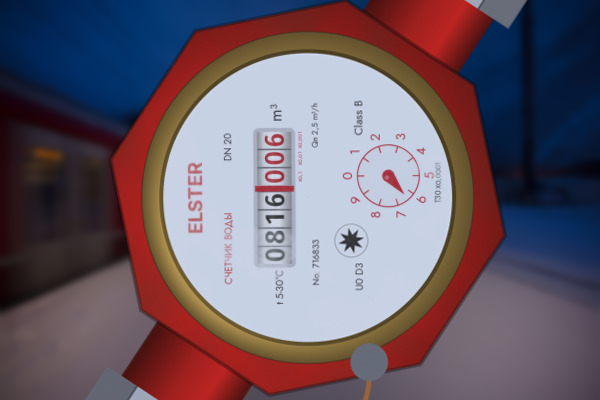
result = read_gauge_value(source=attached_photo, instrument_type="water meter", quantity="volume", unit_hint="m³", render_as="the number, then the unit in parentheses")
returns 816.0066 (m³)
